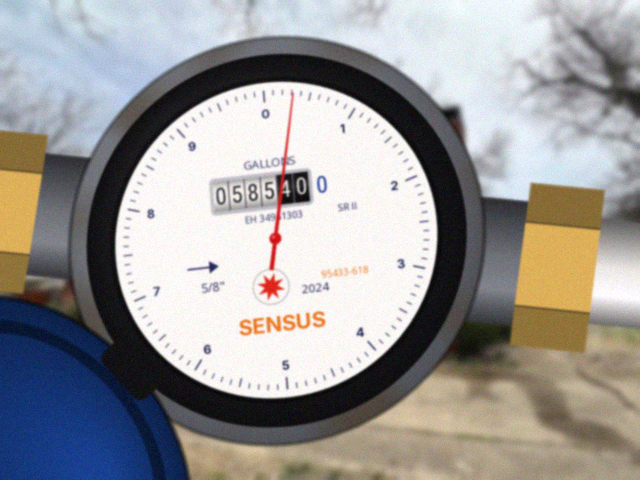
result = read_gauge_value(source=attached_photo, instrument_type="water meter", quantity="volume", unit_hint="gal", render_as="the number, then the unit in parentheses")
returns 585400.3 (gal)
